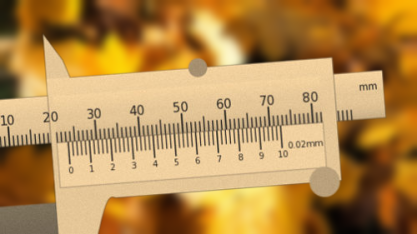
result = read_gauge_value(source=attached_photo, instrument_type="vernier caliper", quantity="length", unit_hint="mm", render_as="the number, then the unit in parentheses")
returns 23.5 (mm)
